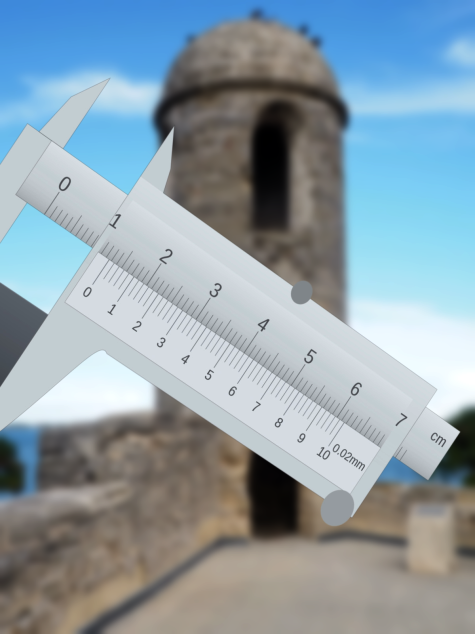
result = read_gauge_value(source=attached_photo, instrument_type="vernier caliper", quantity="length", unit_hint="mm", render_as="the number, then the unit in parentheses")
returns 12.6 (mm)
